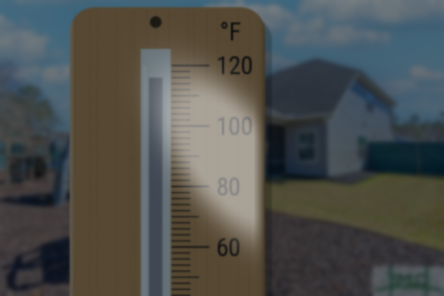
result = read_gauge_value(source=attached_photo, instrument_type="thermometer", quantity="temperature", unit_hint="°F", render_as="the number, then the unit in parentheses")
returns 116 (°F)
